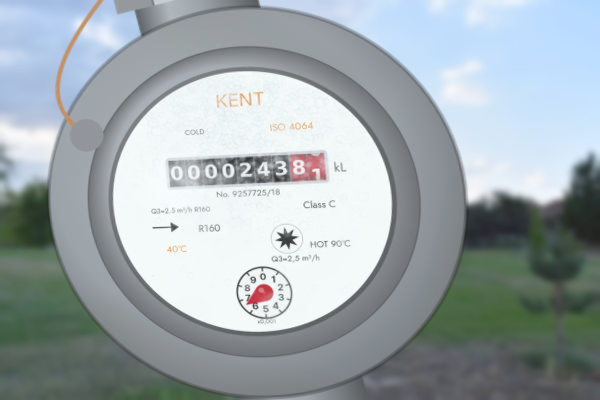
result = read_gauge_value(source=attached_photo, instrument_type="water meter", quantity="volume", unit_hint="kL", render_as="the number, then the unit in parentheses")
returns 243.806 (kL)
